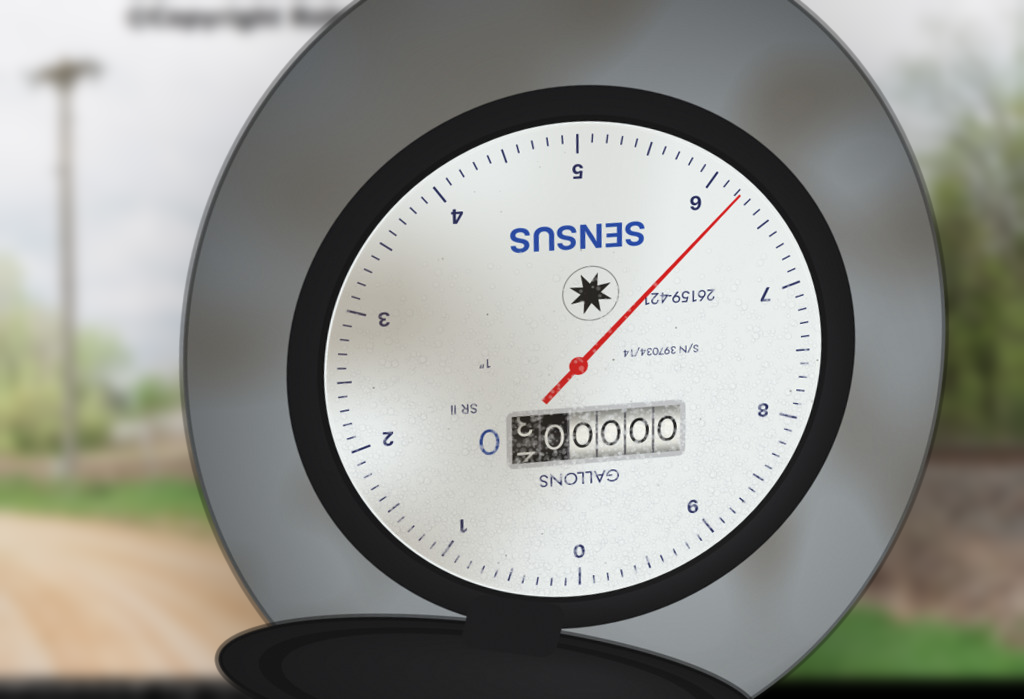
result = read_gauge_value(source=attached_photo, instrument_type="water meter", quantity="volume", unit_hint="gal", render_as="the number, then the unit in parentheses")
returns 26.2 (gal)
